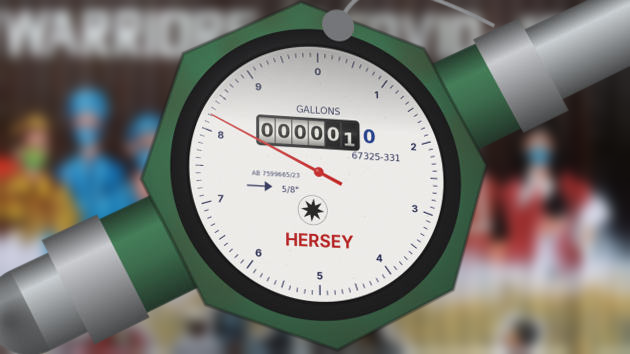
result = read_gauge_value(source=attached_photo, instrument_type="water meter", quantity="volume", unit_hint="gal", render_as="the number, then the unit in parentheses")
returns 8.2 (gal)
